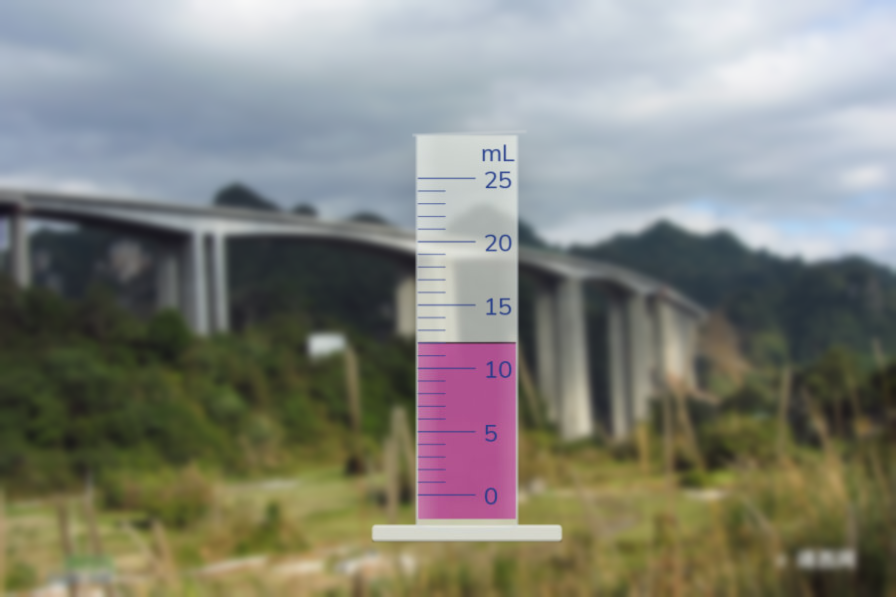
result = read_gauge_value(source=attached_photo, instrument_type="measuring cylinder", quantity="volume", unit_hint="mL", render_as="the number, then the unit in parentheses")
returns 12 (mL)
